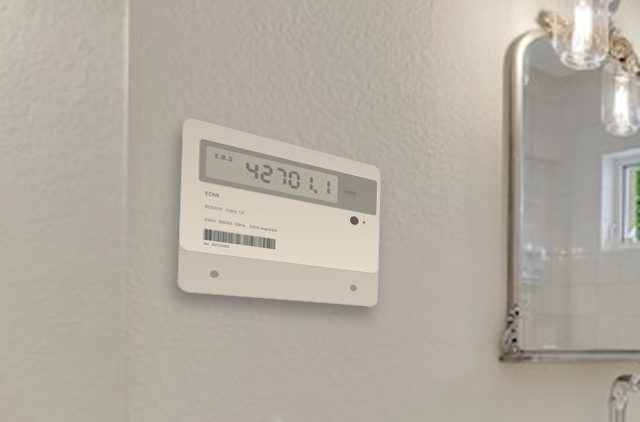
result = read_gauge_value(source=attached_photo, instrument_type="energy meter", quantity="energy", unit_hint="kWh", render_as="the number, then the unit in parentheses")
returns 42701.1 (kWh)
